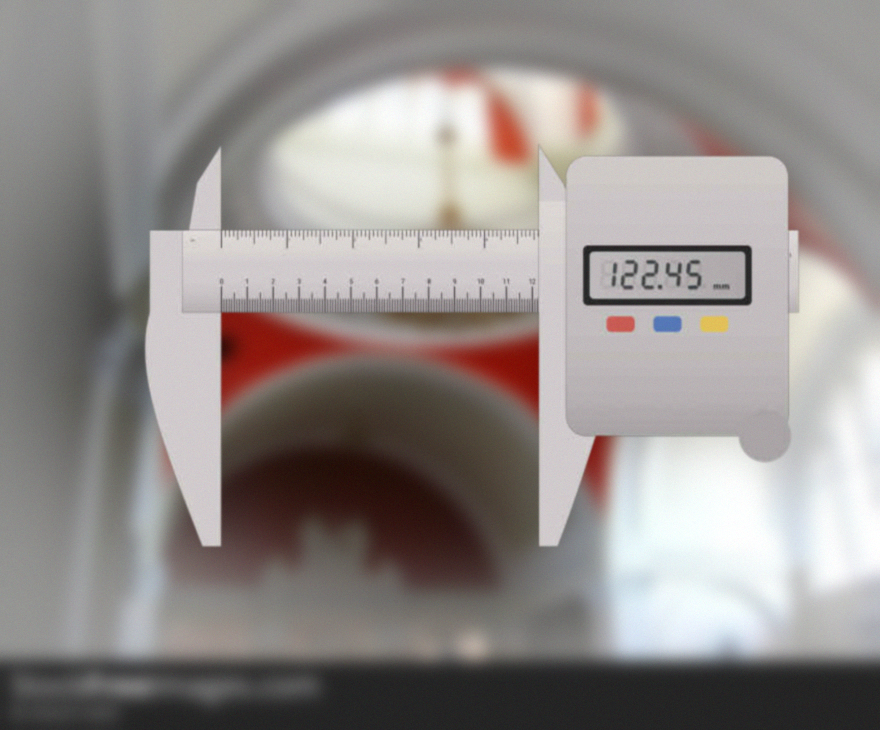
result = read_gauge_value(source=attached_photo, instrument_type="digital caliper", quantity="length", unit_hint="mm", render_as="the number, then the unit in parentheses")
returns 122.45 (mm)
